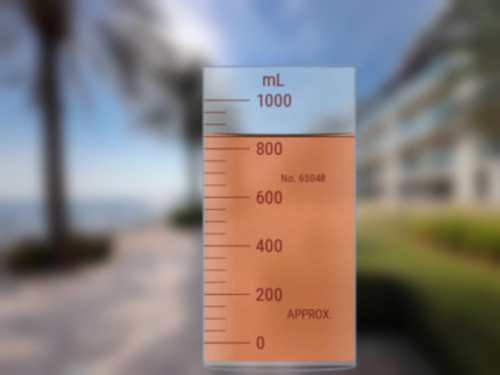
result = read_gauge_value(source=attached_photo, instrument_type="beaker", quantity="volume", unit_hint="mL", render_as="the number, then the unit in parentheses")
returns 850 (mL)
